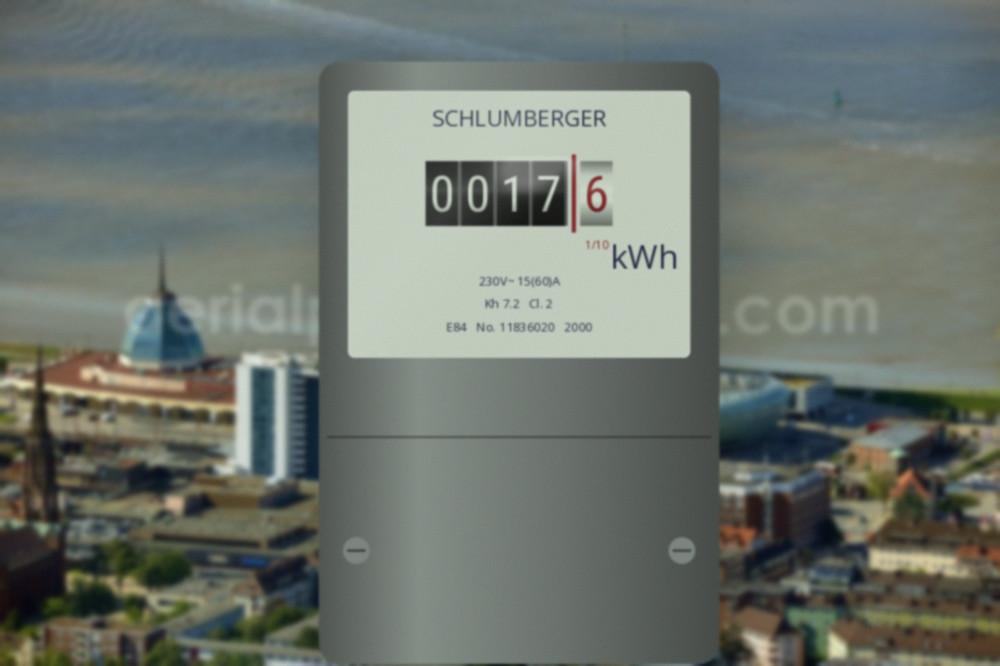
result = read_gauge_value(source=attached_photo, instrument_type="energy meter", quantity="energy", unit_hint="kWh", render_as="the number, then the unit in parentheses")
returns 17.6 (kWh)
